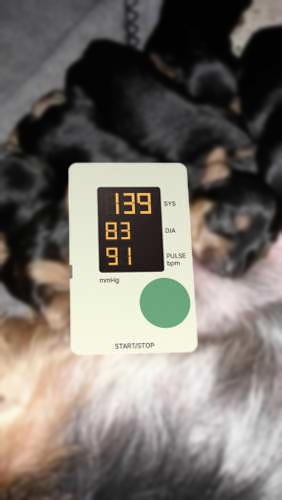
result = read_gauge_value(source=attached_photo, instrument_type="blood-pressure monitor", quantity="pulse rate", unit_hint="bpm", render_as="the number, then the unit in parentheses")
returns 91 (bpm)
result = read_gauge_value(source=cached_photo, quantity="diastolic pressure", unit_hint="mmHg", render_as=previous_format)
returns 83 (mmHg)
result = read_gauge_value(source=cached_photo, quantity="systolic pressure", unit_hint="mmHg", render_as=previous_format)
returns 139 (mmHg)
